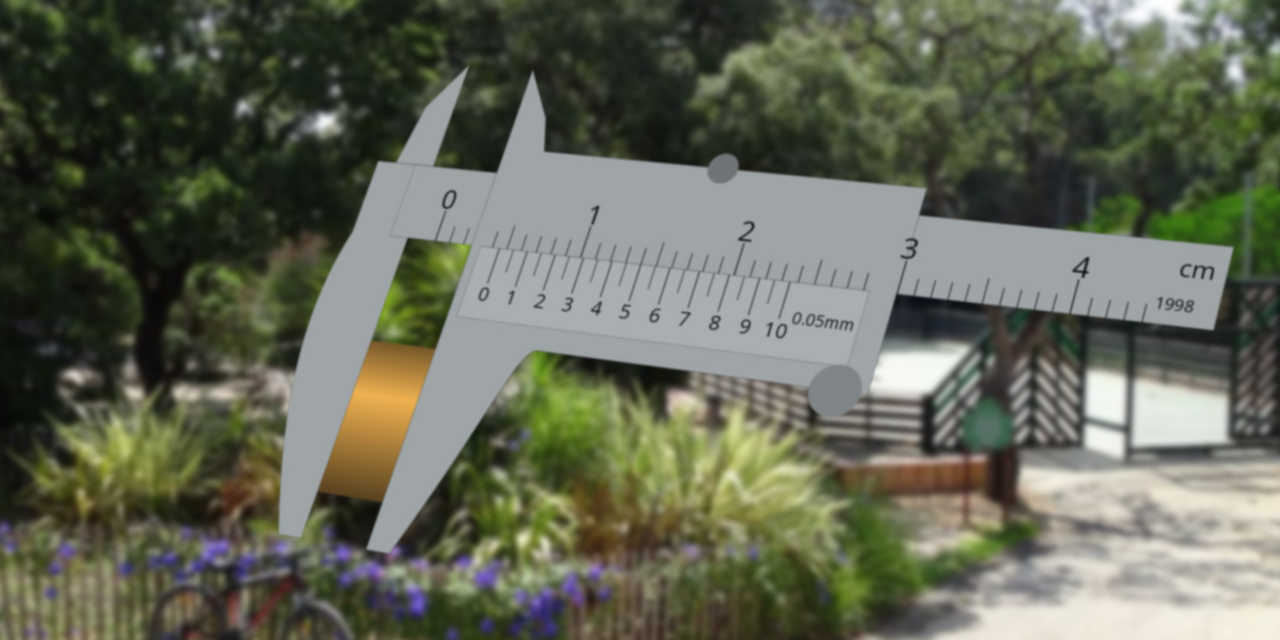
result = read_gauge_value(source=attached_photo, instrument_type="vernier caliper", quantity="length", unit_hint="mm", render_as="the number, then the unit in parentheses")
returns 4.5 (mm)
